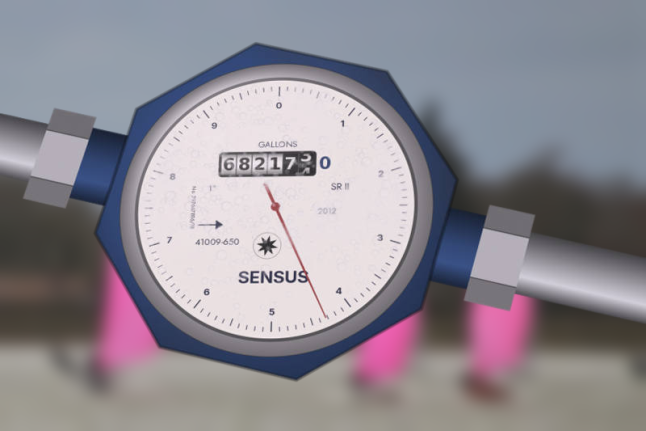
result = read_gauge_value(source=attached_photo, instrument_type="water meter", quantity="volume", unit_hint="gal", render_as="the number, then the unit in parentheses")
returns 6821734.3 (gal)
